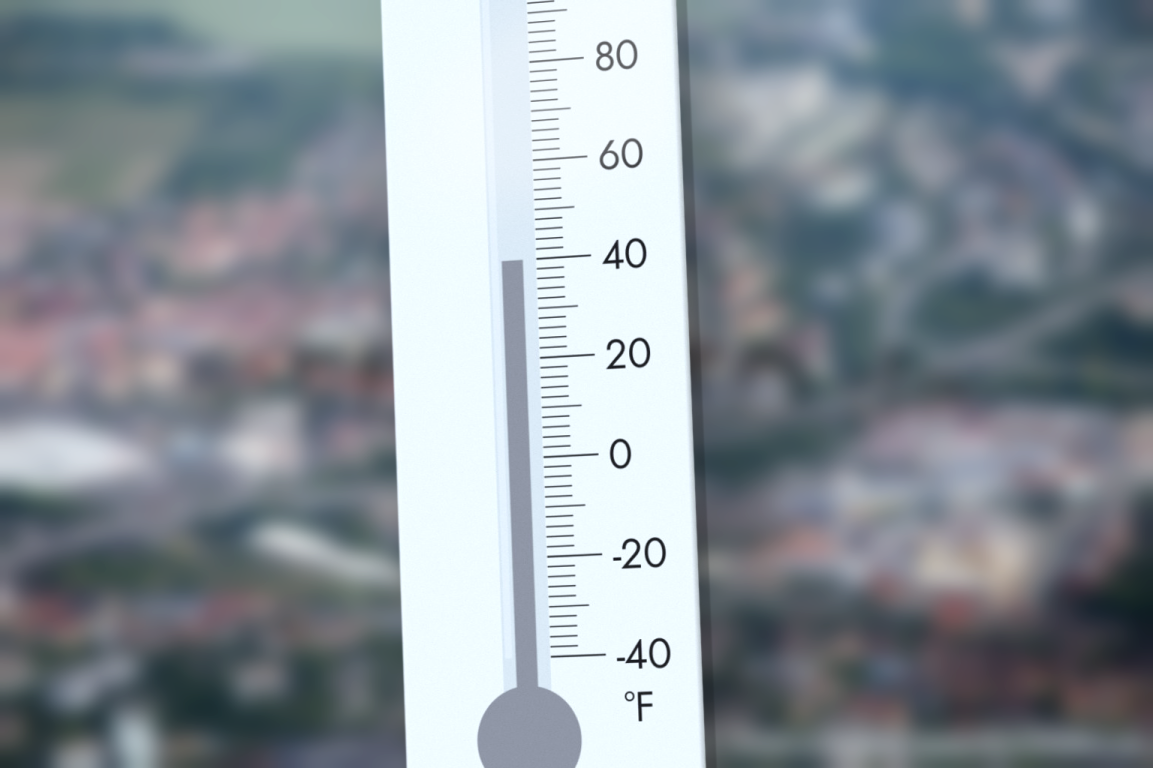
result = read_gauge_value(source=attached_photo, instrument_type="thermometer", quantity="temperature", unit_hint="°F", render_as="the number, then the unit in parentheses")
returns 40 (°F)
